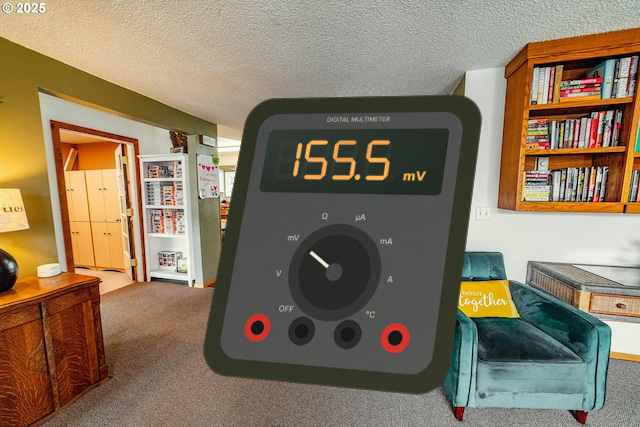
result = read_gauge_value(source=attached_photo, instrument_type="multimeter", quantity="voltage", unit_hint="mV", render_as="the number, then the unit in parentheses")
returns 155.5 (mV)
